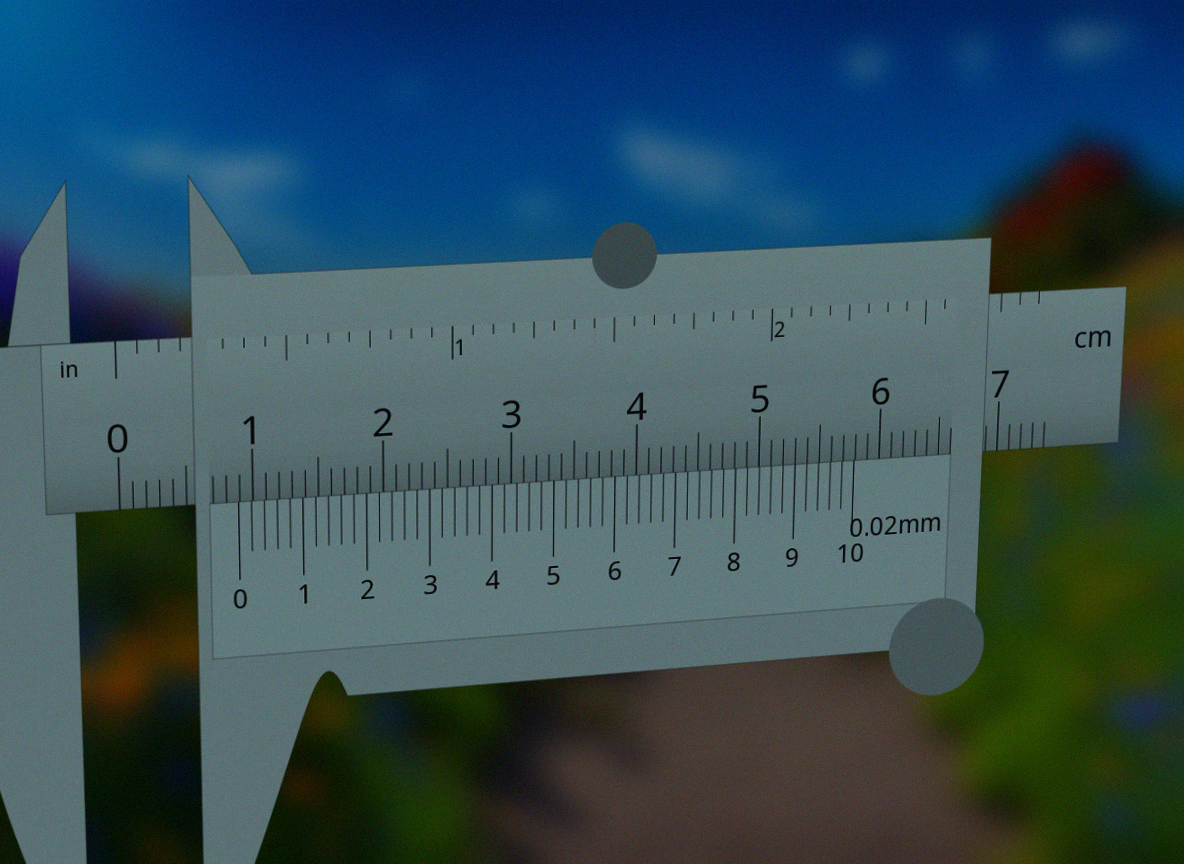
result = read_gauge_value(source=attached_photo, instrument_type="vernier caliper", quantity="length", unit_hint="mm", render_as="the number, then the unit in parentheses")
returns 8.9 (mm)
